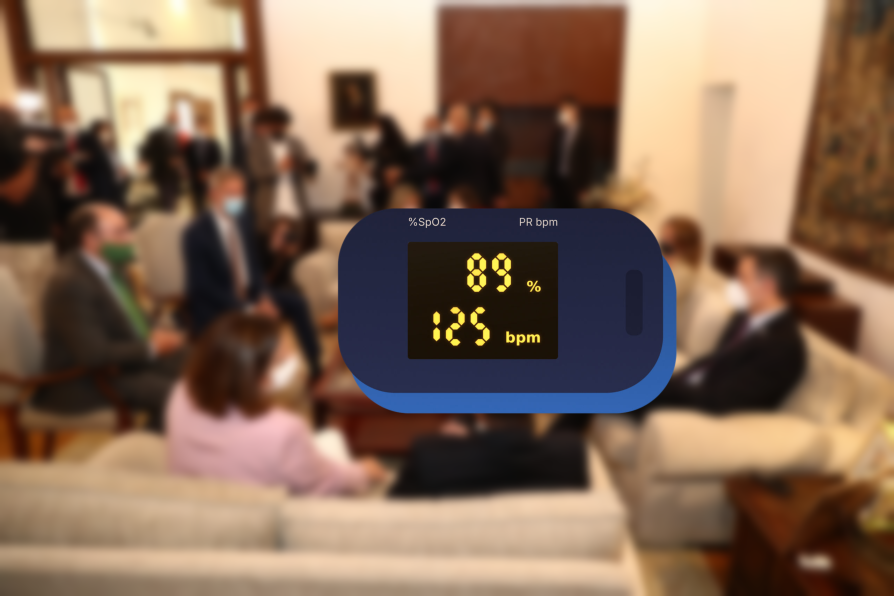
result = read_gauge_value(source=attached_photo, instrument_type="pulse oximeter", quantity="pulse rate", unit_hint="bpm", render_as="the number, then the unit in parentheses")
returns 125 (bpm)
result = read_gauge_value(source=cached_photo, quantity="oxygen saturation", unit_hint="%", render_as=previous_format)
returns 89 (%)
